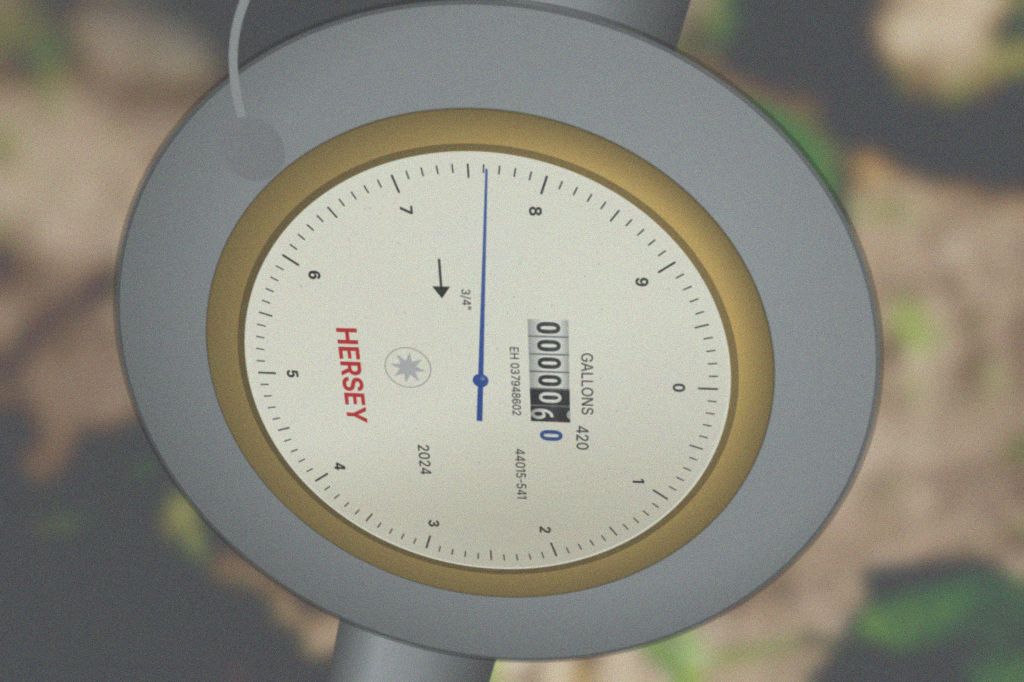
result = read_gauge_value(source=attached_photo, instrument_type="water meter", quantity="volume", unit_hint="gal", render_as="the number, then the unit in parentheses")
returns 57.6 (gal)
